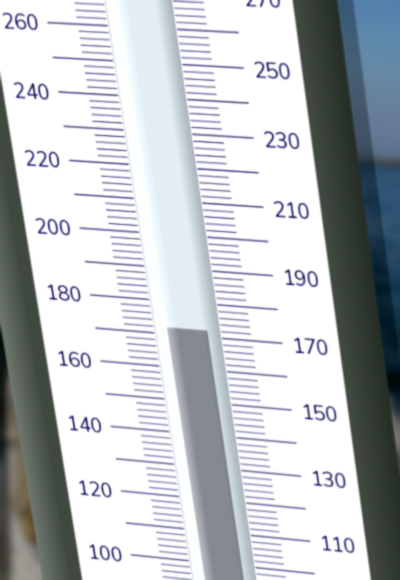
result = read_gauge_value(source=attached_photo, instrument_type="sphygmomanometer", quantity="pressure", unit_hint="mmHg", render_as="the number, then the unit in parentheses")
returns 172 (mmHg)
